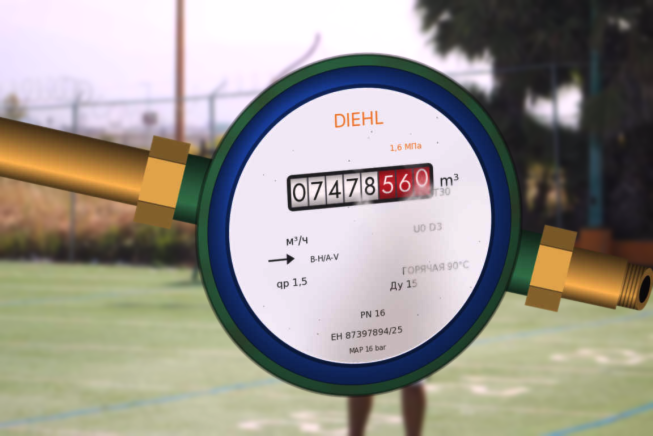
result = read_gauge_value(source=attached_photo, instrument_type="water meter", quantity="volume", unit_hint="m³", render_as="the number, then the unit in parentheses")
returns 7478.560 (m³)
